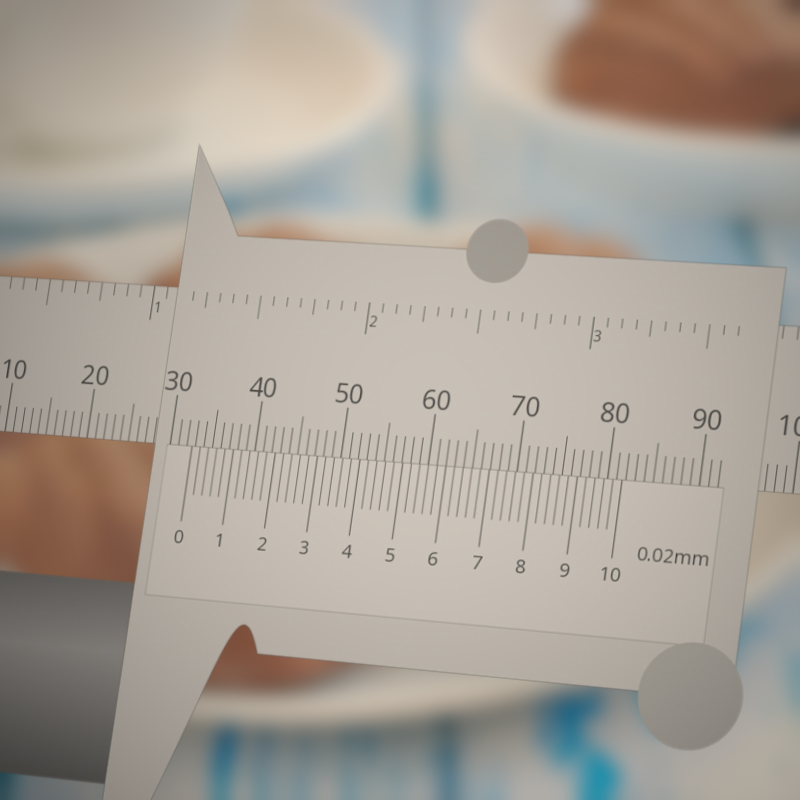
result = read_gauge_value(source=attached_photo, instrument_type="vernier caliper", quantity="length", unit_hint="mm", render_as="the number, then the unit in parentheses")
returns 32.6 (mm)
